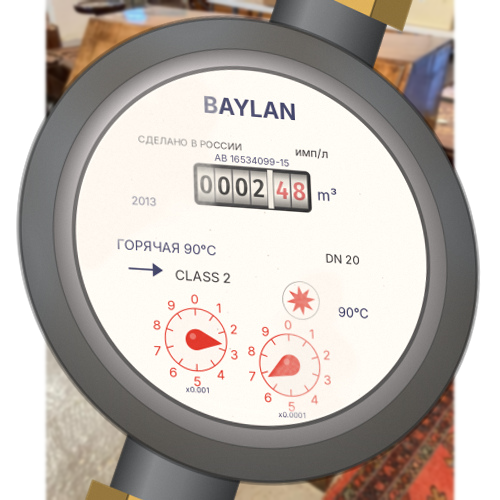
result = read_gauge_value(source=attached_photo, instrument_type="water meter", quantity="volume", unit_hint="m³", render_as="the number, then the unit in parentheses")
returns 2.4826 (m³)
